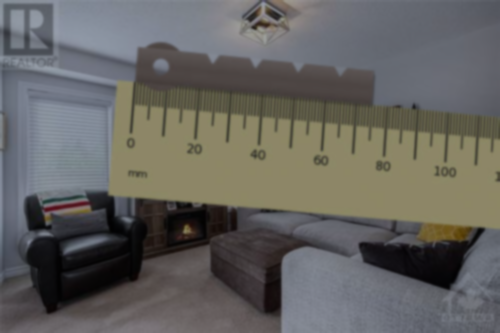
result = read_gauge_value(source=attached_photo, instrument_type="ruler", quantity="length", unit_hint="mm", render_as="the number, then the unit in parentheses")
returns 75 (mm)
